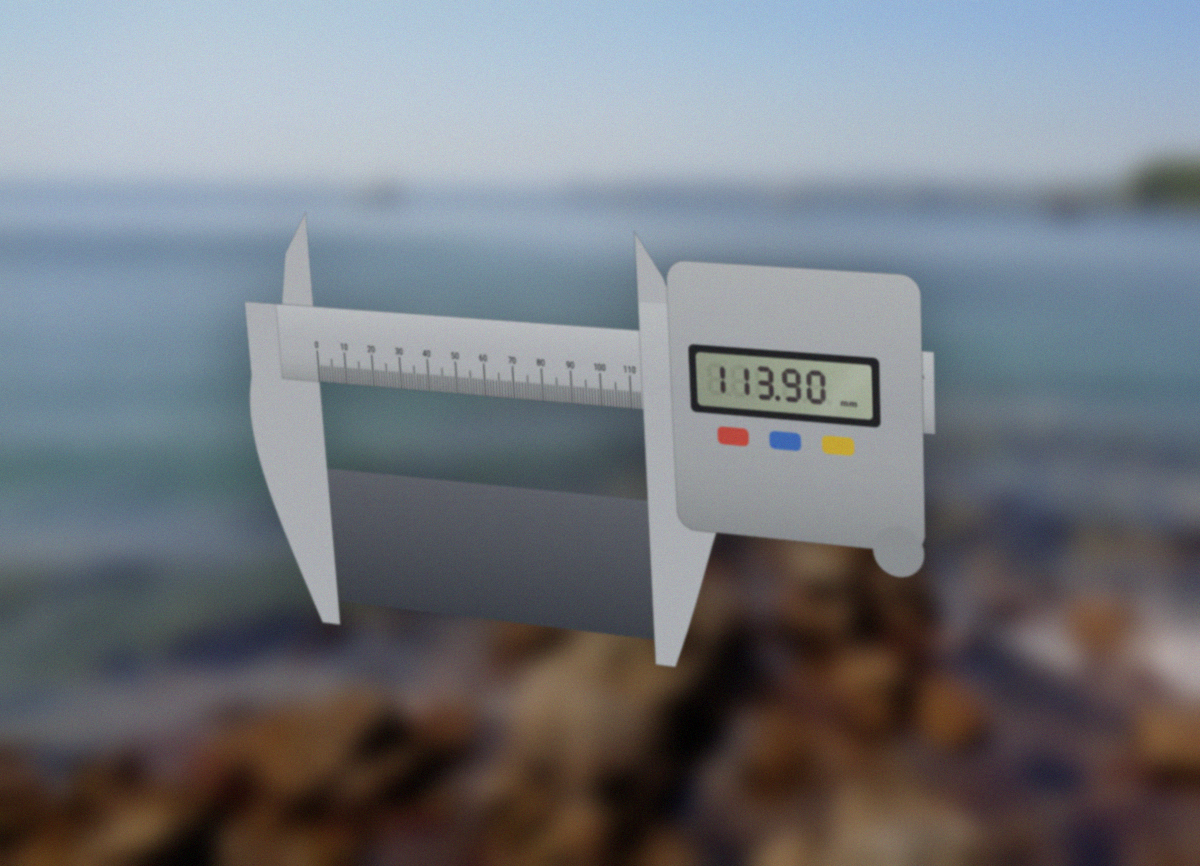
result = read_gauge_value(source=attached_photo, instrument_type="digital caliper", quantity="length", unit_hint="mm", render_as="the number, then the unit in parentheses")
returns 113.90 (mm)
